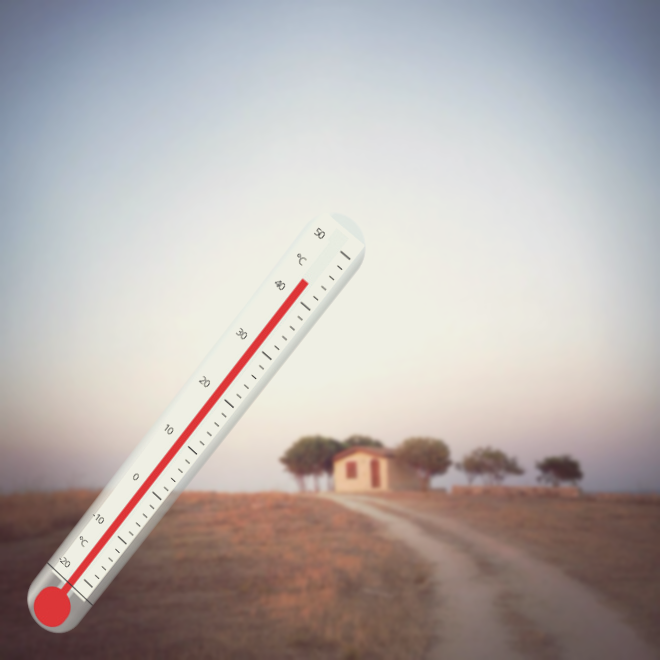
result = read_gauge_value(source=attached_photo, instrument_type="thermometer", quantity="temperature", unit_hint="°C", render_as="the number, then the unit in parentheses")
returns 43 (°C)
